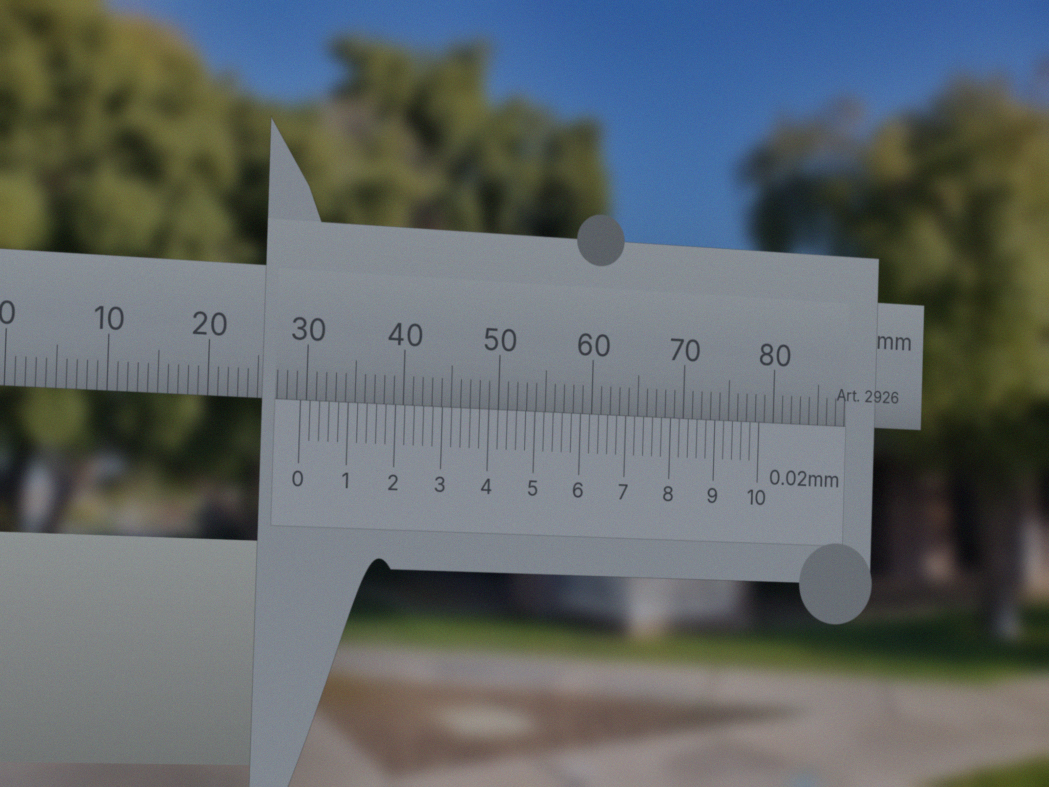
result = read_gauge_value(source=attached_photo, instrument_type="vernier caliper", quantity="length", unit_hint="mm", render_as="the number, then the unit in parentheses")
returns 29.4 (mm)
